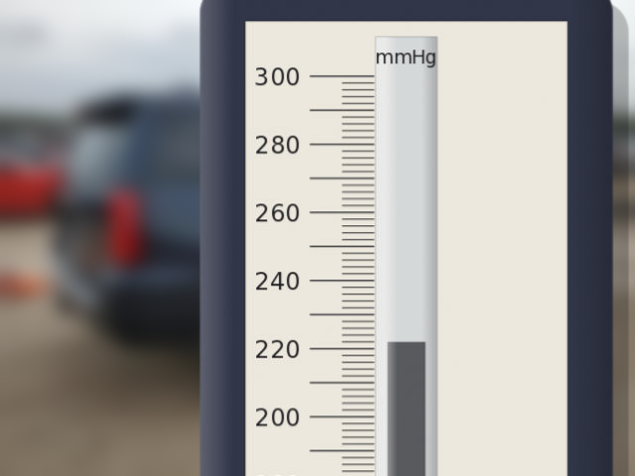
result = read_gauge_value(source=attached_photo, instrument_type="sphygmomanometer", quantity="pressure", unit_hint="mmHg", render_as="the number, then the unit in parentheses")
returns 222 (mmHg)
